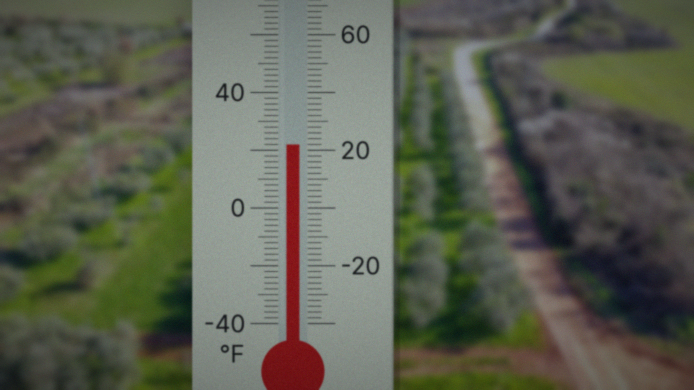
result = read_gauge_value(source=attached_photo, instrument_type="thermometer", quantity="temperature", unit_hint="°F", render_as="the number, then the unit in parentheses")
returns 22 (°F)
